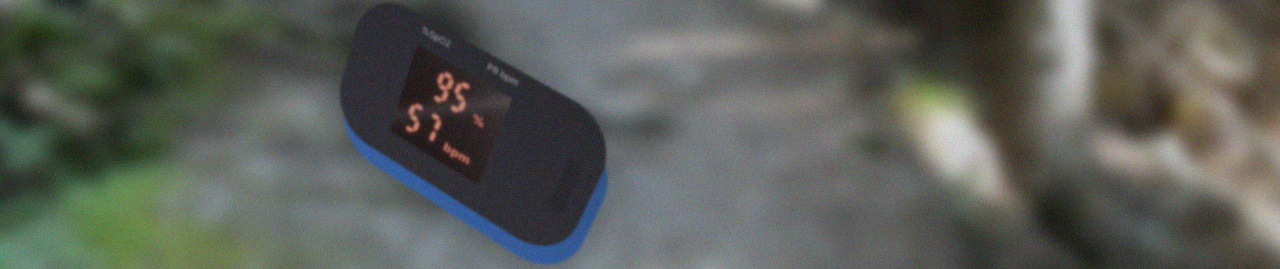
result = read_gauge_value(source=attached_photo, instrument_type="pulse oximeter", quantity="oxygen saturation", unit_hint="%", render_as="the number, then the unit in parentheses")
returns 95 (%)
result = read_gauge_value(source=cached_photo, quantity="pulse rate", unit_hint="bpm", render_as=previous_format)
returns 57 (bpm)
